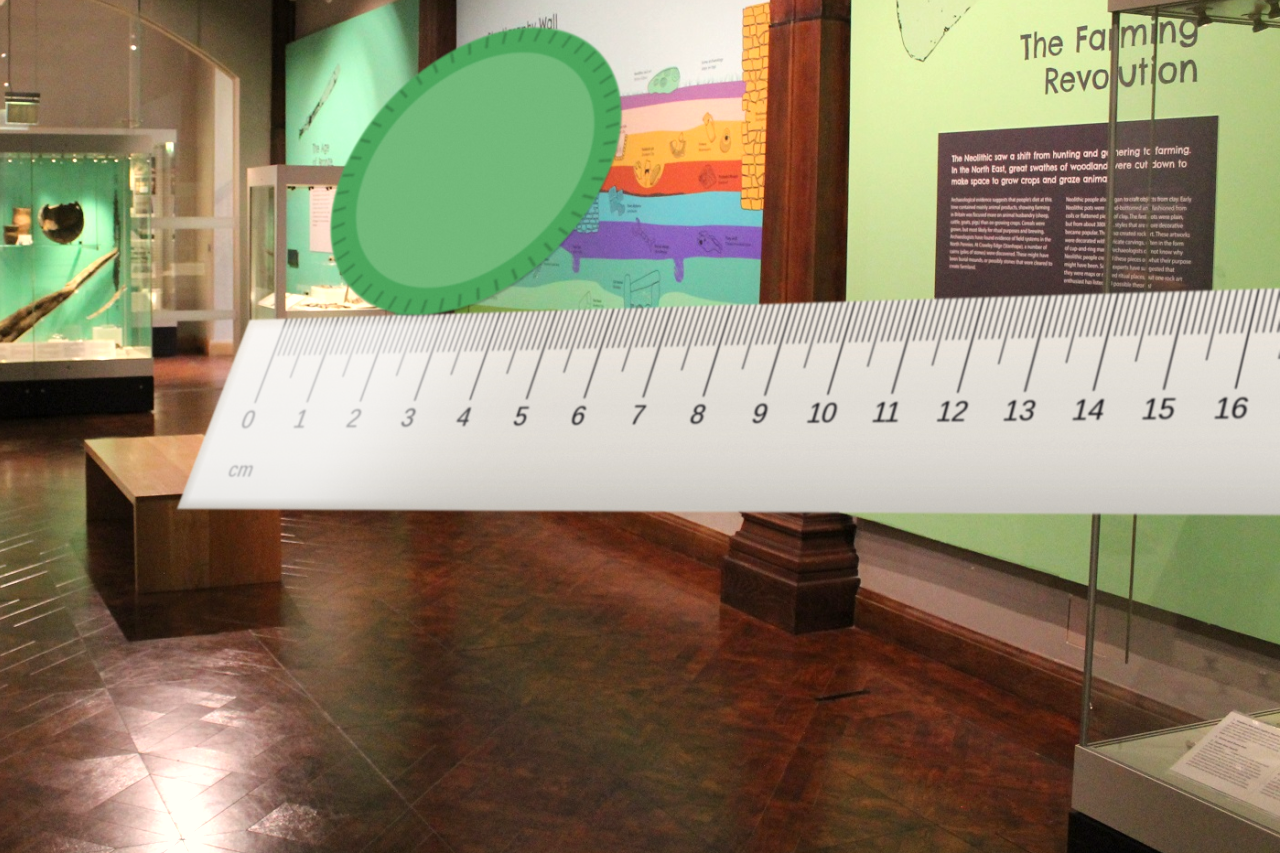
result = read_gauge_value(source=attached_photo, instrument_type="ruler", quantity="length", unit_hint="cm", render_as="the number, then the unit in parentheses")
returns 5.1 (cm)
